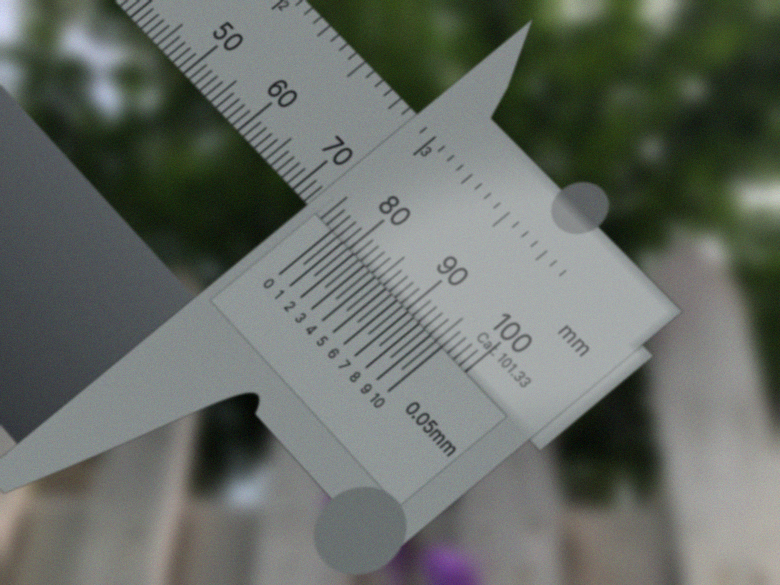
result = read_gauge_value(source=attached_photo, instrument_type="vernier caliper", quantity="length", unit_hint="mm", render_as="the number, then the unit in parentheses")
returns 77.0 (mm)
